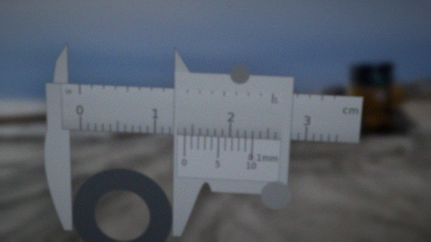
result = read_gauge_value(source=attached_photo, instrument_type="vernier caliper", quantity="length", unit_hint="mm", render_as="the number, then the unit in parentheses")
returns 14.0 (mm)
